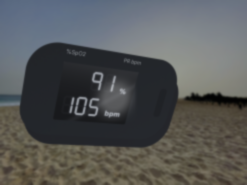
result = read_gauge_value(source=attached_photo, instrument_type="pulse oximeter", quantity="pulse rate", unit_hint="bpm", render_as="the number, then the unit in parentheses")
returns 105 (bpm)
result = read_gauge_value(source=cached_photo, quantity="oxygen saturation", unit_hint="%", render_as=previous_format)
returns 91 (%)
